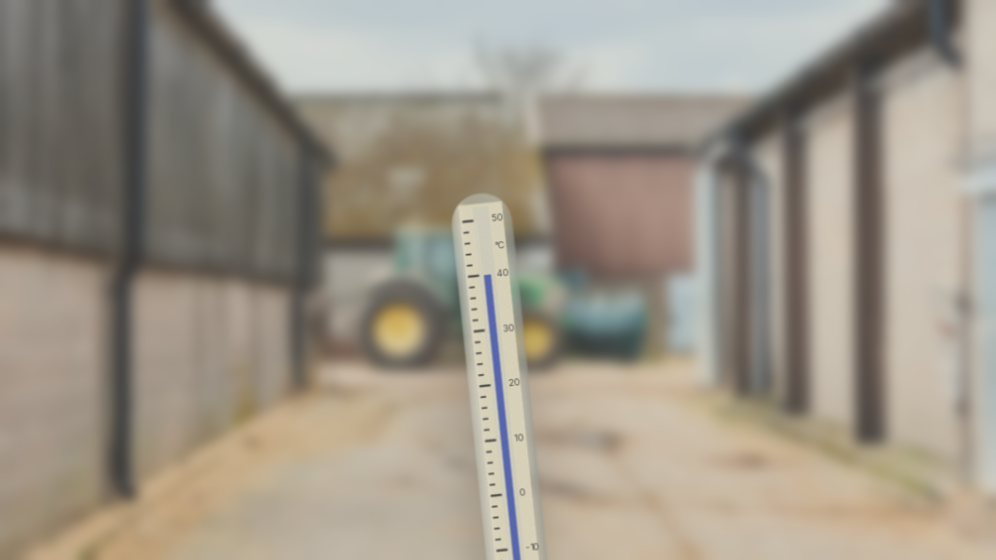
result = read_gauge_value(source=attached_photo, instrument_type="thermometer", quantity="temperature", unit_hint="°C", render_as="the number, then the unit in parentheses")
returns 40 (°C)
